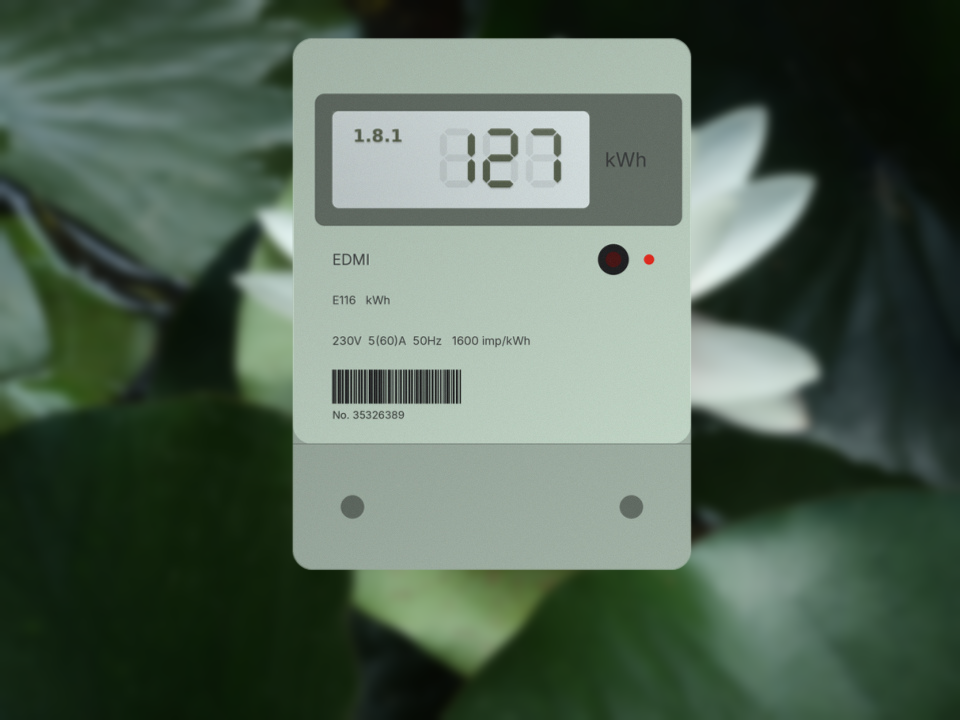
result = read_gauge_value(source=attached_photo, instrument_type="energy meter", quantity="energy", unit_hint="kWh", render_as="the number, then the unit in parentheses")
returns 127 (kWh)
